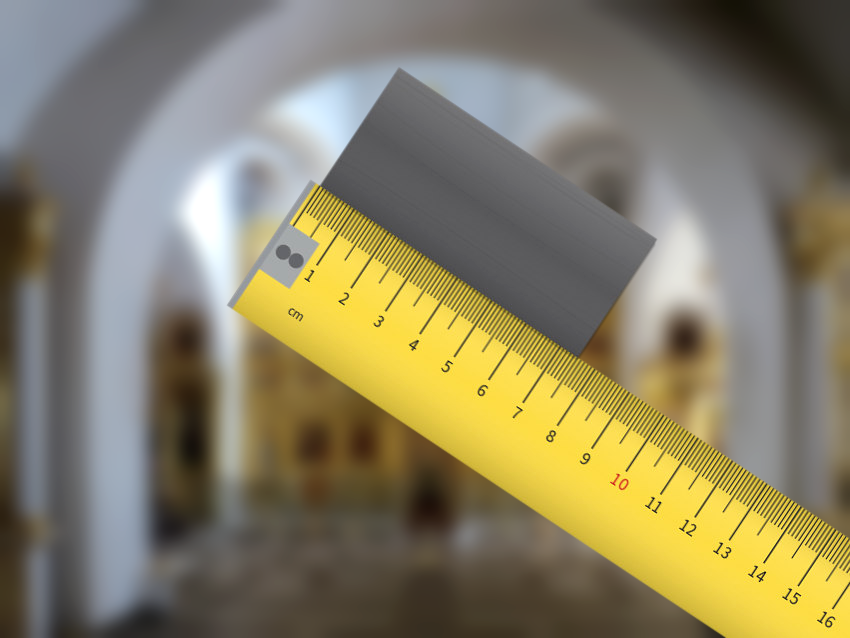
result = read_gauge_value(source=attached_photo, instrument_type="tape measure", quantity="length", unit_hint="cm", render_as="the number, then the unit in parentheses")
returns 7.5 (cm)
